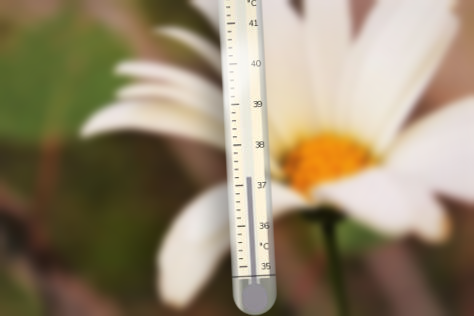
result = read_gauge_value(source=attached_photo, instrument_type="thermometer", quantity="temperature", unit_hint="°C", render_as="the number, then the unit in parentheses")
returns 37.2 (°C)
